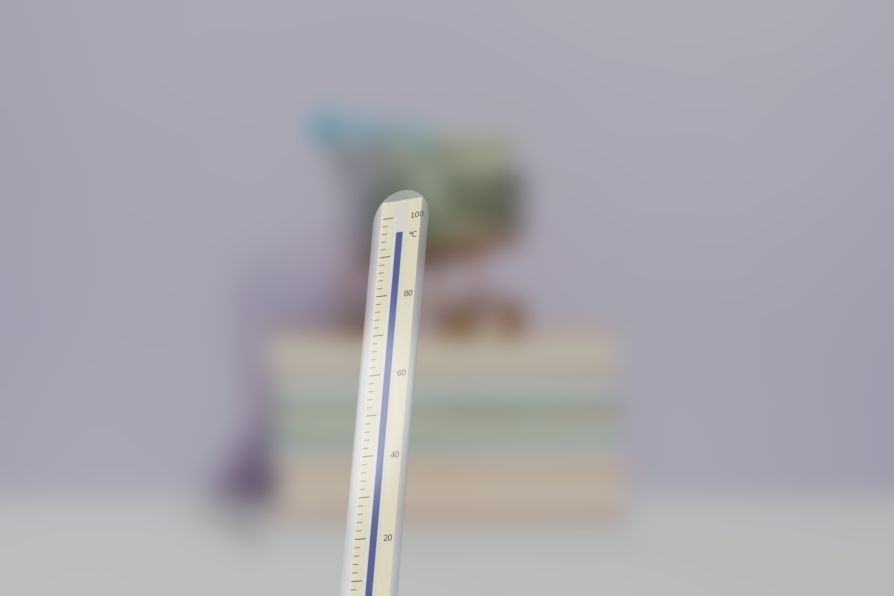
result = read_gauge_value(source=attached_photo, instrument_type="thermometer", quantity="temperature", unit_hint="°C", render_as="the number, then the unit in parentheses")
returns 96 (°C)
